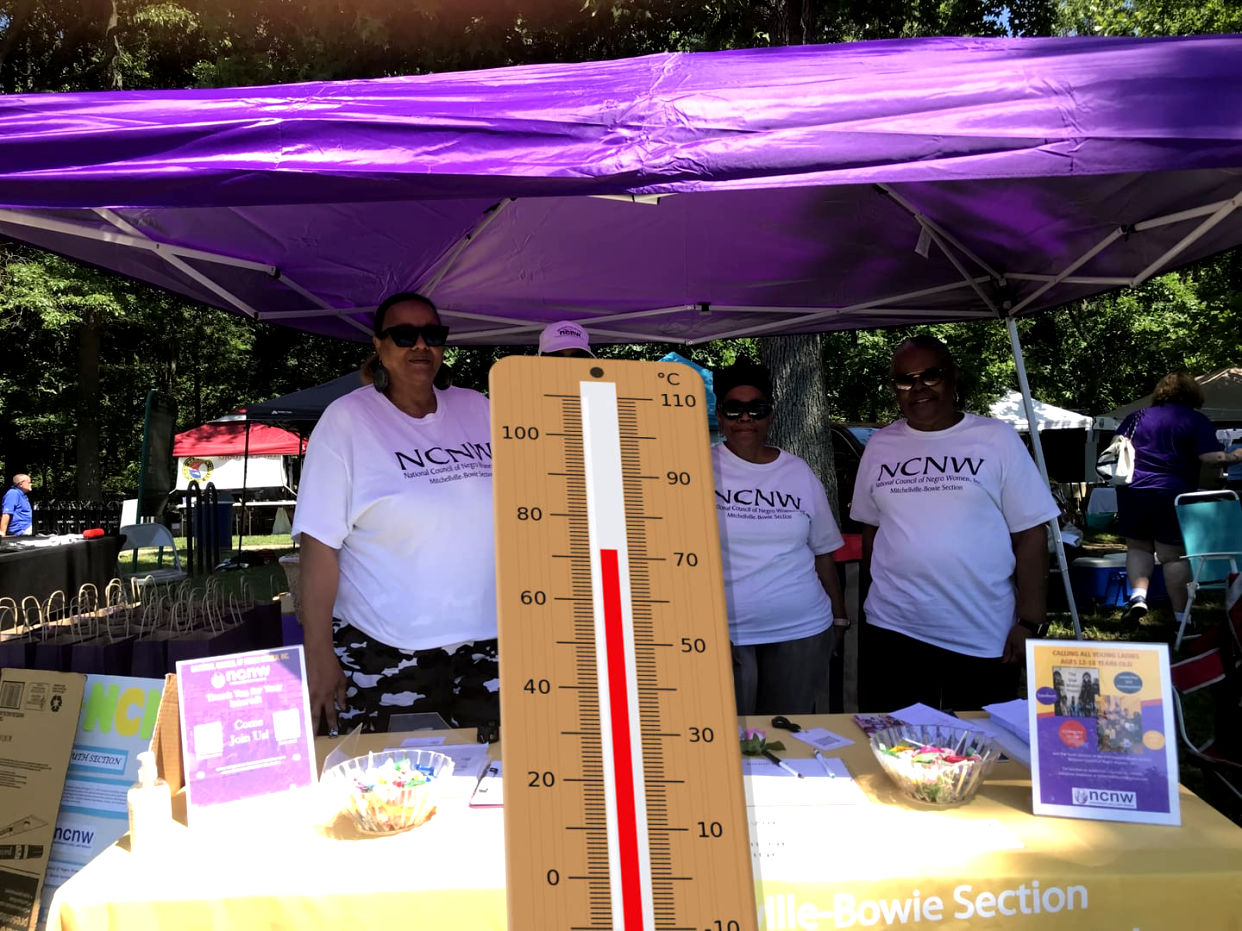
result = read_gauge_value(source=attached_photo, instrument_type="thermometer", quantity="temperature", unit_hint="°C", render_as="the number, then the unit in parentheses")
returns 72 (°C)
